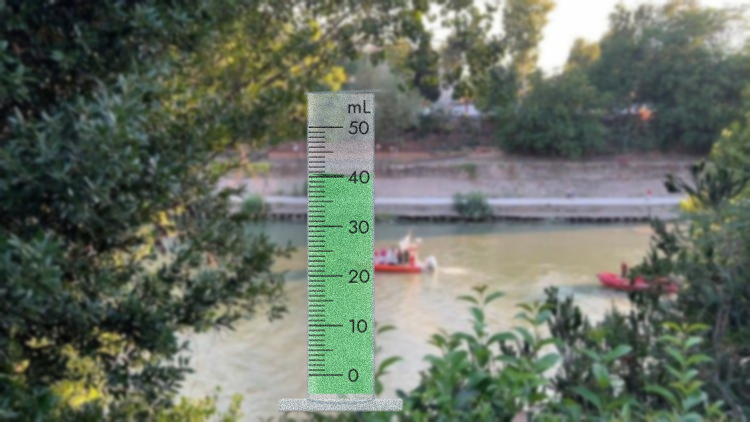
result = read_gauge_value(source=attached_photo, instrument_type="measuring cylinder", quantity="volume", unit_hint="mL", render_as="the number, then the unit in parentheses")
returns 40 (mL)
